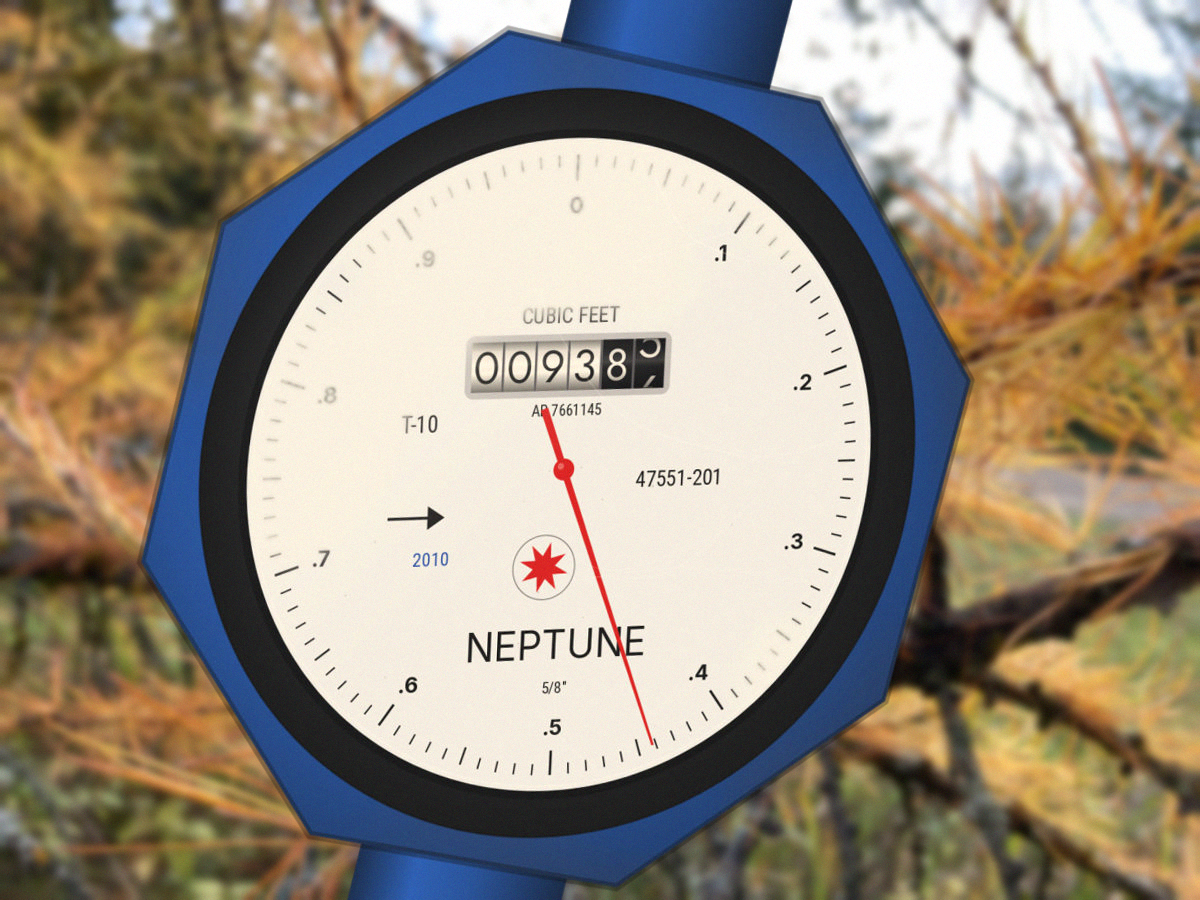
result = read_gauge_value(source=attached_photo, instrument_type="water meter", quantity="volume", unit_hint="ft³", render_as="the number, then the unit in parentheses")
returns 9385.44 (ft³)
